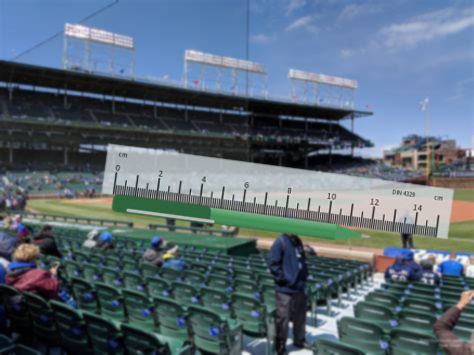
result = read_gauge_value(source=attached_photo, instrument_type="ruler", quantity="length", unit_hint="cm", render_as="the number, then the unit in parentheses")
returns 12 (cm)
